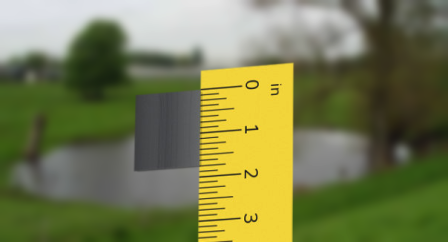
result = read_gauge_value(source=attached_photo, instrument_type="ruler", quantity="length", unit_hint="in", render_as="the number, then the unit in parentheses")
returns 1.75 (in)
